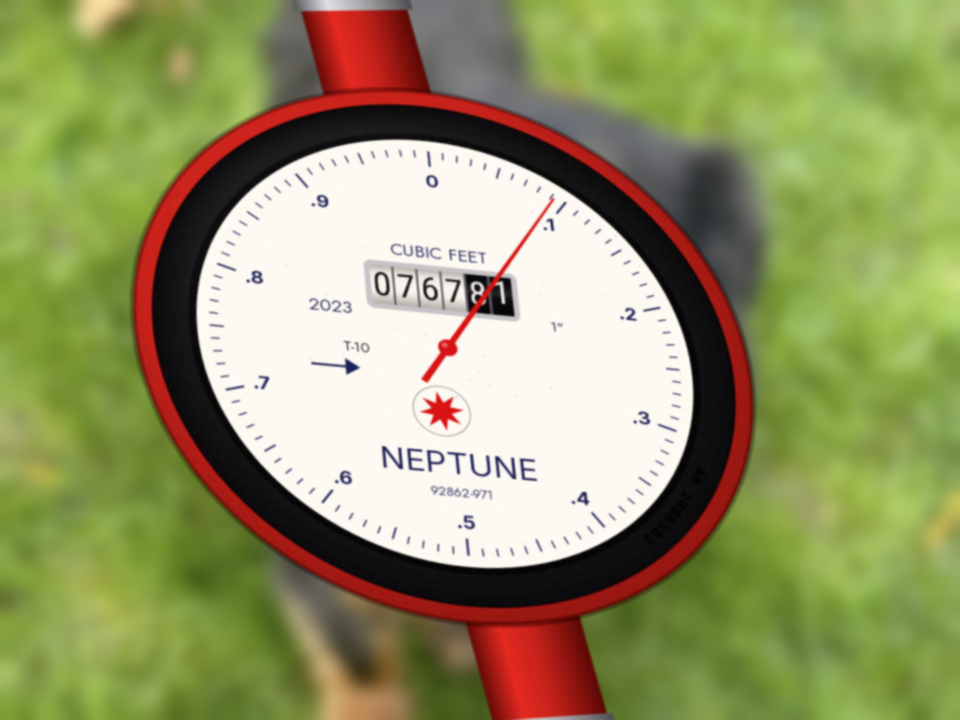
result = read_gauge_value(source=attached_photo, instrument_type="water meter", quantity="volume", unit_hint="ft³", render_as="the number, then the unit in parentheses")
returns 76781.09 (ft³)
